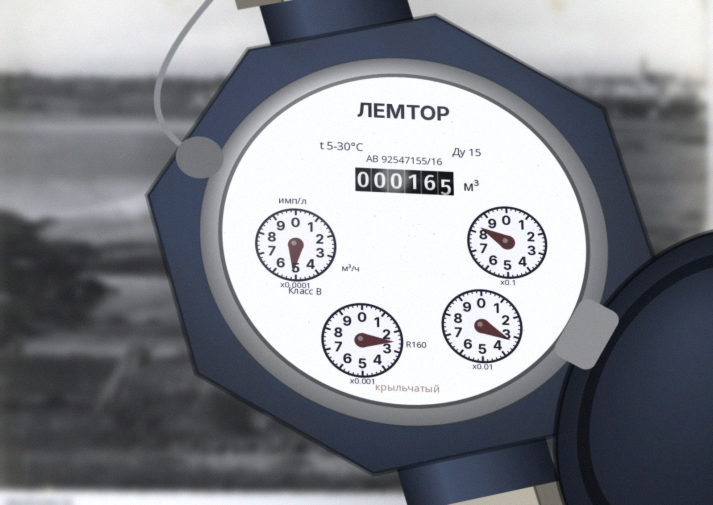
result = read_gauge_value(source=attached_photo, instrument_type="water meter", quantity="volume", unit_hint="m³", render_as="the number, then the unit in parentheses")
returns 164.8325 (m³)
